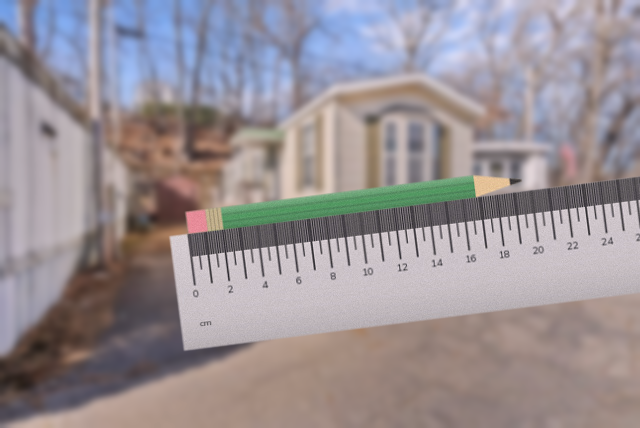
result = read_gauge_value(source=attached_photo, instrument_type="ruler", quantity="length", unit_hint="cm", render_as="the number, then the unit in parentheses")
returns 19.5 (cm)
